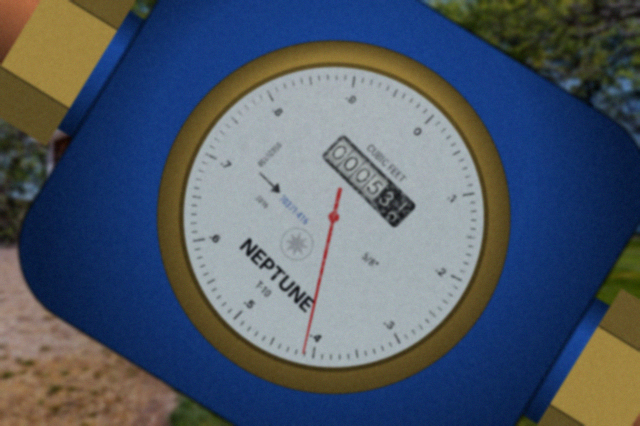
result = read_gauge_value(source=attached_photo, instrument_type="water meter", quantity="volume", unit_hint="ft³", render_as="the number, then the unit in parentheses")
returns 531.41 (ft³)
